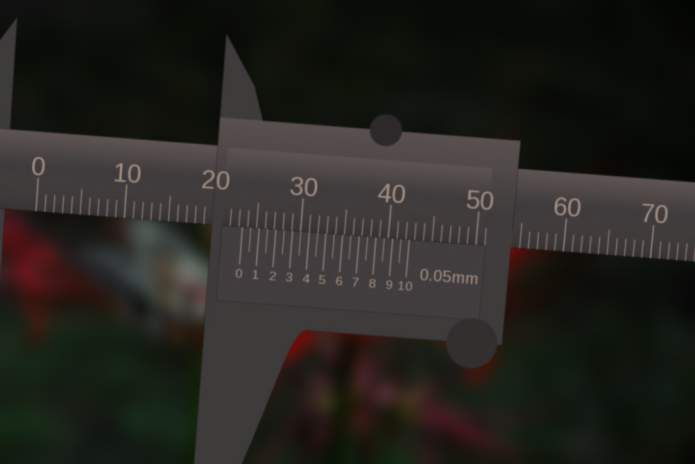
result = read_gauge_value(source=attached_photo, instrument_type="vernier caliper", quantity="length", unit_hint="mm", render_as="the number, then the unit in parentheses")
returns 23.4 (mm)
